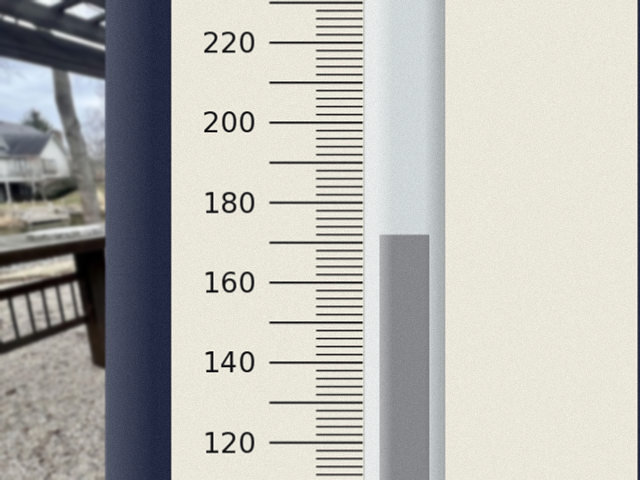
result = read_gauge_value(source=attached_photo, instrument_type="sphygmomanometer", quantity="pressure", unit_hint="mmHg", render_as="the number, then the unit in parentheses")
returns 172 (mmHg)
